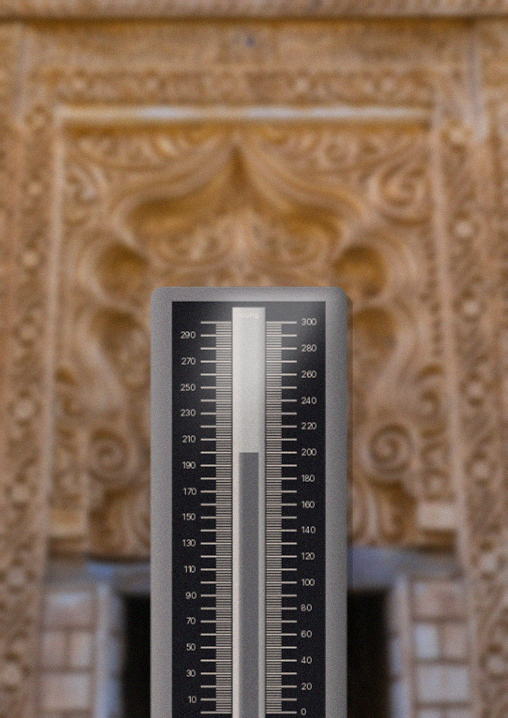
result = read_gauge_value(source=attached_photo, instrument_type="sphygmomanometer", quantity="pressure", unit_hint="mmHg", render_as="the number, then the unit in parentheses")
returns 200 (mmHg)
